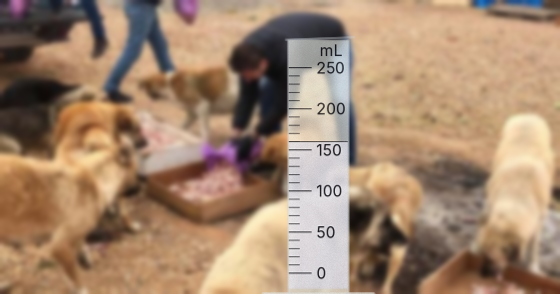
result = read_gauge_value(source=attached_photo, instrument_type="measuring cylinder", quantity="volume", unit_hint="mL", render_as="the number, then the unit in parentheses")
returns 160 (mL)
